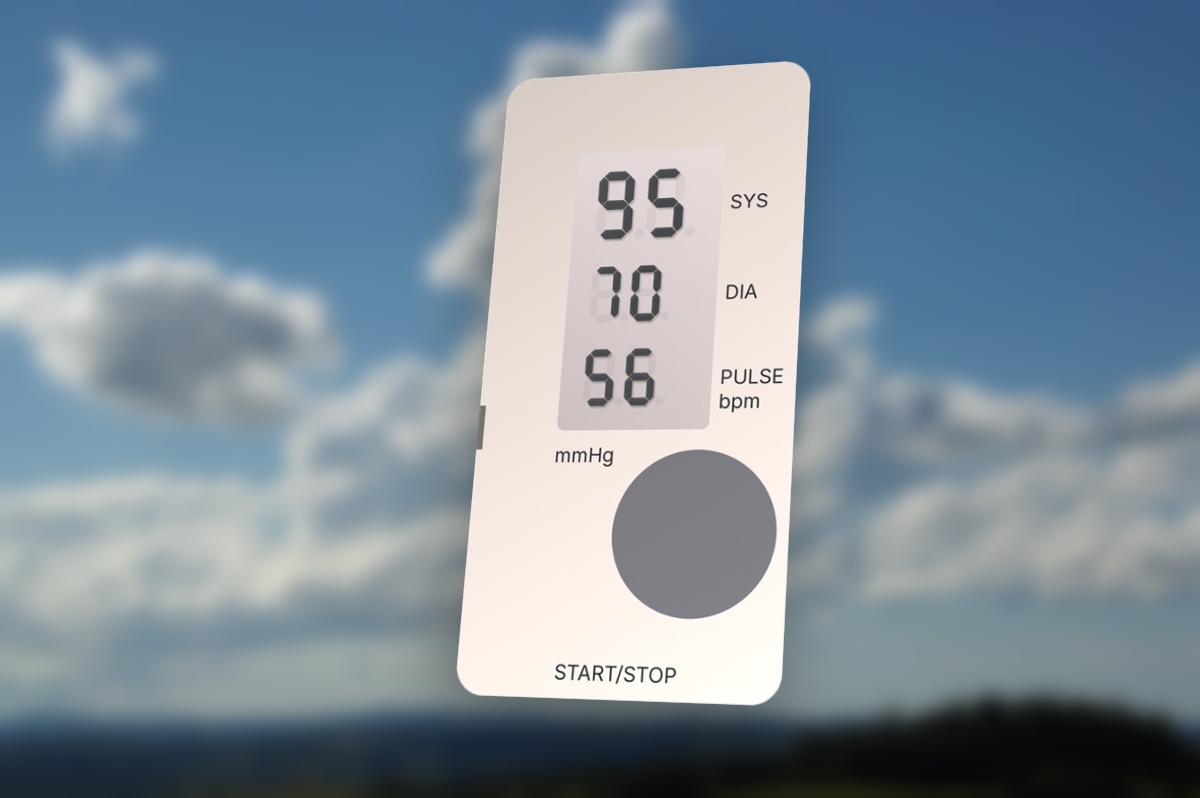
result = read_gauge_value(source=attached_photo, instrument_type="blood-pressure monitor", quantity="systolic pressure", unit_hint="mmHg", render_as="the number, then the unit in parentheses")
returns 95 (mmHg)
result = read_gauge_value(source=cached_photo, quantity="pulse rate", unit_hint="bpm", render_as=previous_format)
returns 56 (bpm)
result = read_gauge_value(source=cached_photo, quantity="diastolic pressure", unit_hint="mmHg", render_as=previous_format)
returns 70 (mmHg)
